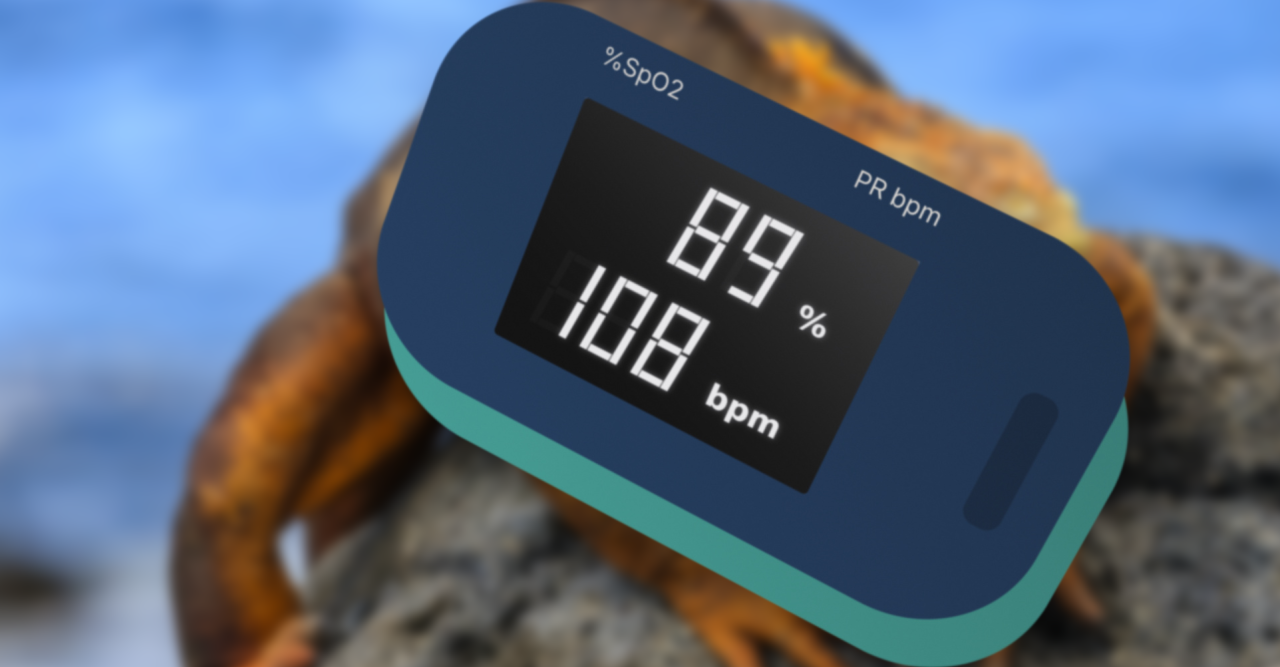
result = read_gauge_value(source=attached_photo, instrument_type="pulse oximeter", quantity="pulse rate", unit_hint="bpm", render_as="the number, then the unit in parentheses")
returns 108 (bpm)
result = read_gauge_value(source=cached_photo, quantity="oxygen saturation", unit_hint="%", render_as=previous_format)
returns 89 (%)
